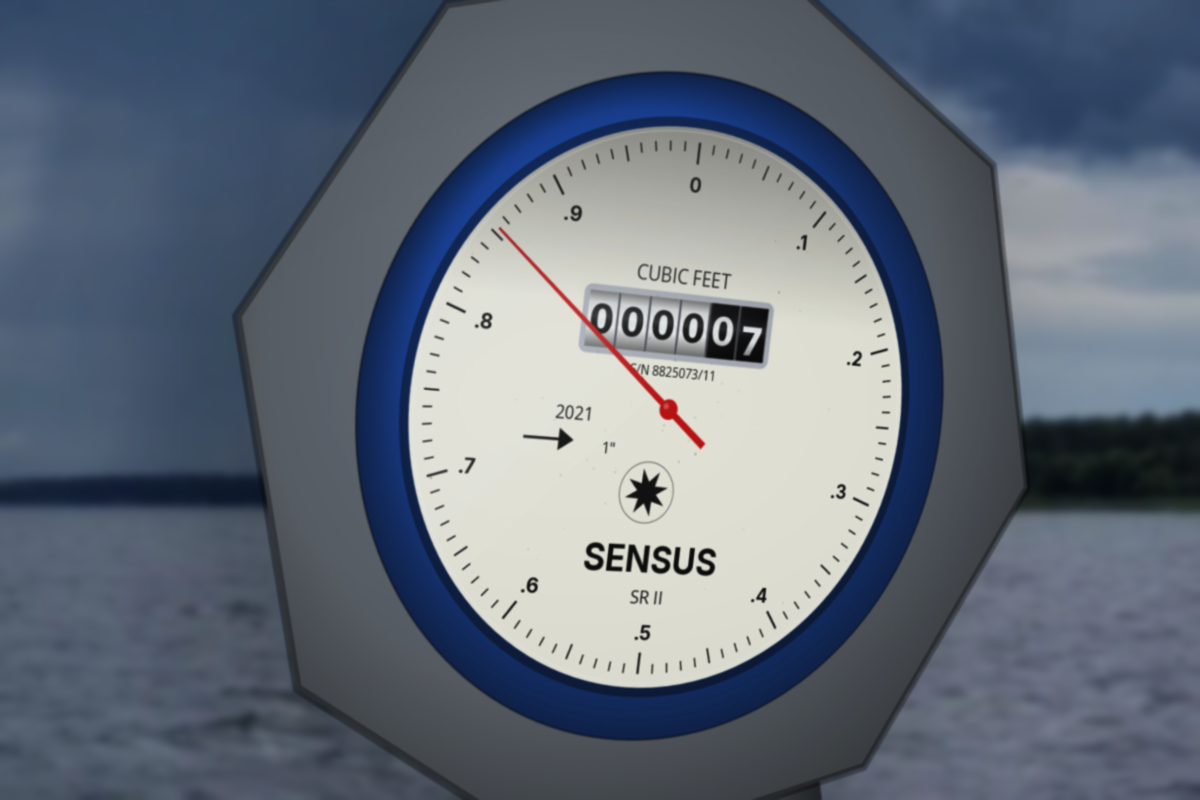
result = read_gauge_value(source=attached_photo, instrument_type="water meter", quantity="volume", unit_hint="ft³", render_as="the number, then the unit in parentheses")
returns 6.85 (ft³)
